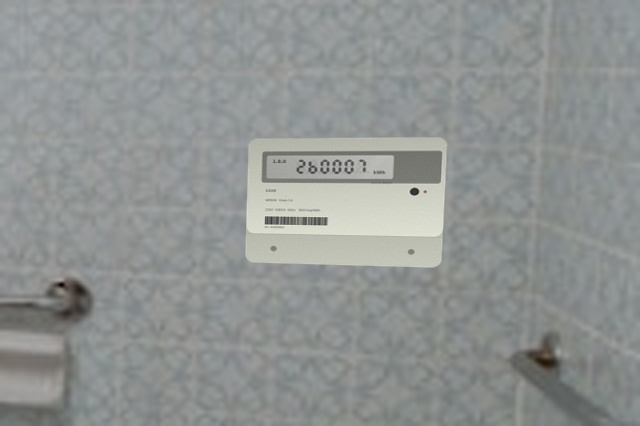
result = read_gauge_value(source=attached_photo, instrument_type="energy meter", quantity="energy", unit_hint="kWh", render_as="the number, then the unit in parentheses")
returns 260007 (kWh)
